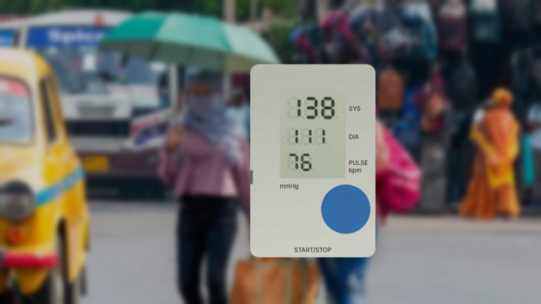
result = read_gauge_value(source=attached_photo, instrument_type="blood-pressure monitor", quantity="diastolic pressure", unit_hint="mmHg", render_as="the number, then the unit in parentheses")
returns 111 (mmHg)
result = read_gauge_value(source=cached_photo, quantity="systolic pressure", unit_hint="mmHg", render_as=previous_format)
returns 138 (mmHg)
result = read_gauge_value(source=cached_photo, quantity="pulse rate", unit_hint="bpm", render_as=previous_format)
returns 76 (bpm)
